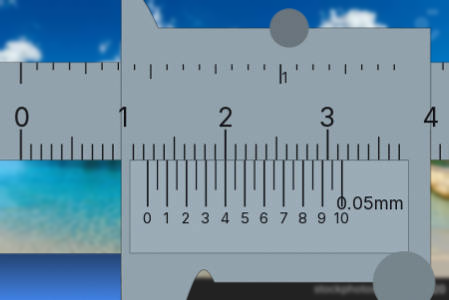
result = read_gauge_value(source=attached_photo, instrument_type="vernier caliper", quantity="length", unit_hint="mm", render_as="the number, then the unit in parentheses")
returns 12.4 (mm)
